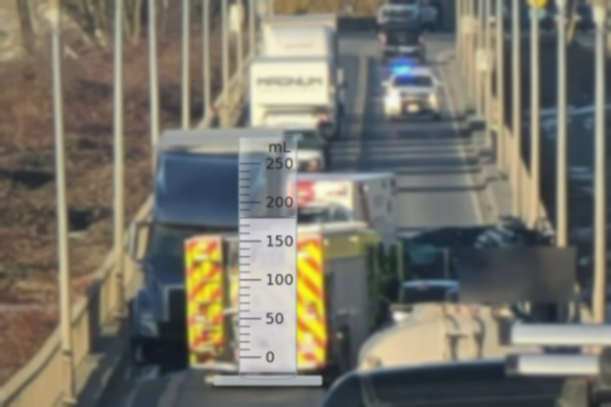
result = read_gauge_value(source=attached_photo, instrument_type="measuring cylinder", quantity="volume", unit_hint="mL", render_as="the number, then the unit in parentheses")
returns 180 (mL)
